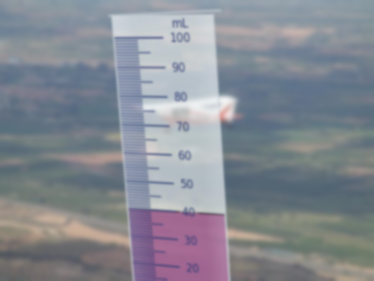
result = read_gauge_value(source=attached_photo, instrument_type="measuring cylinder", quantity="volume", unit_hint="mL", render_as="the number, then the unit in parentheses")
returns 40 (mL)
